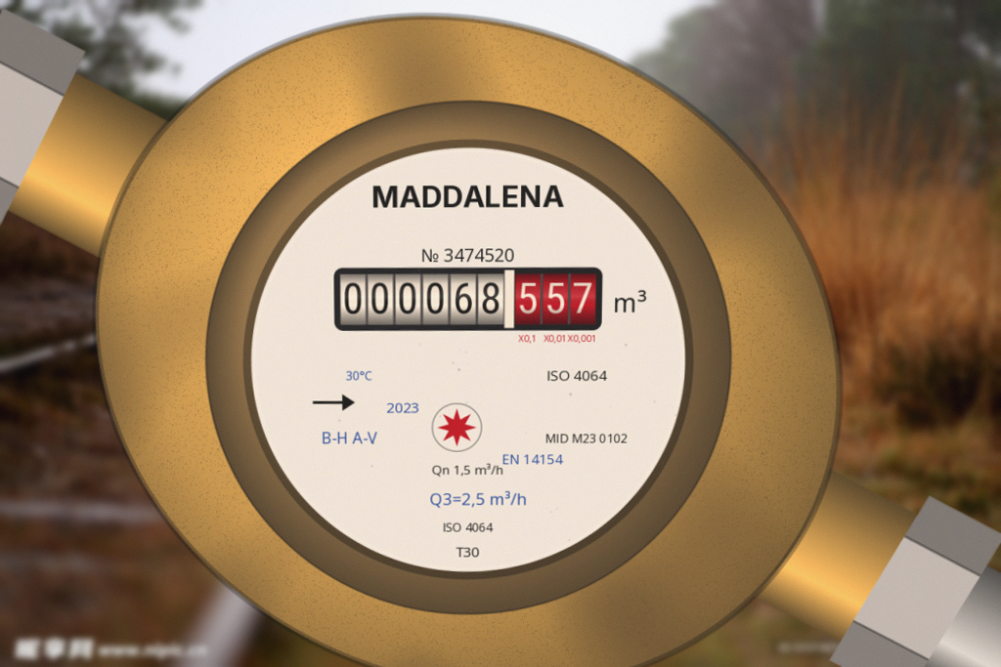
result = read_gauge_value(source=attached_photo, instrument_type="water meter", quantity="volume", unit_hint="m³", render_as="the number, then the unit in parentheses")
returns 68.557 (m³)
